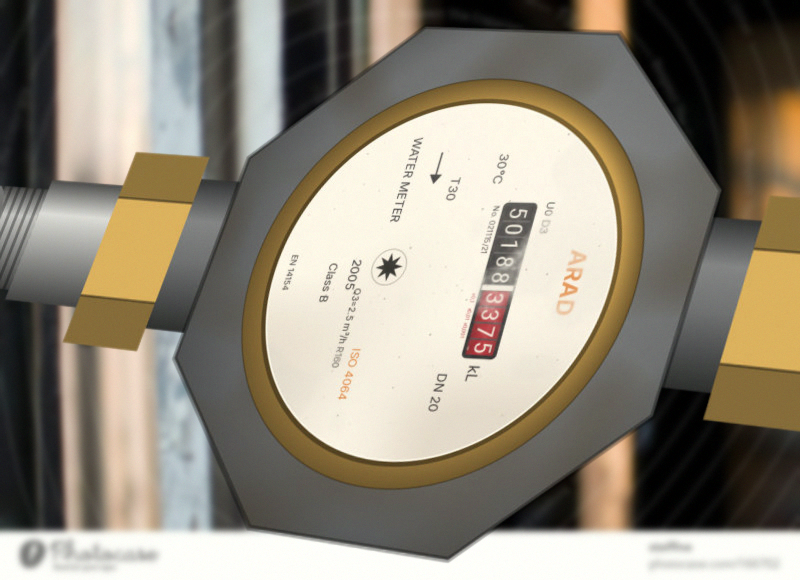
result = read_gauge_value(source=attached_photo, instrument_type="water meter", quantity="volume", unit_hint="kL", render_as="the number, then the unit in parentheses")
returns 50188.3375 (kL)
